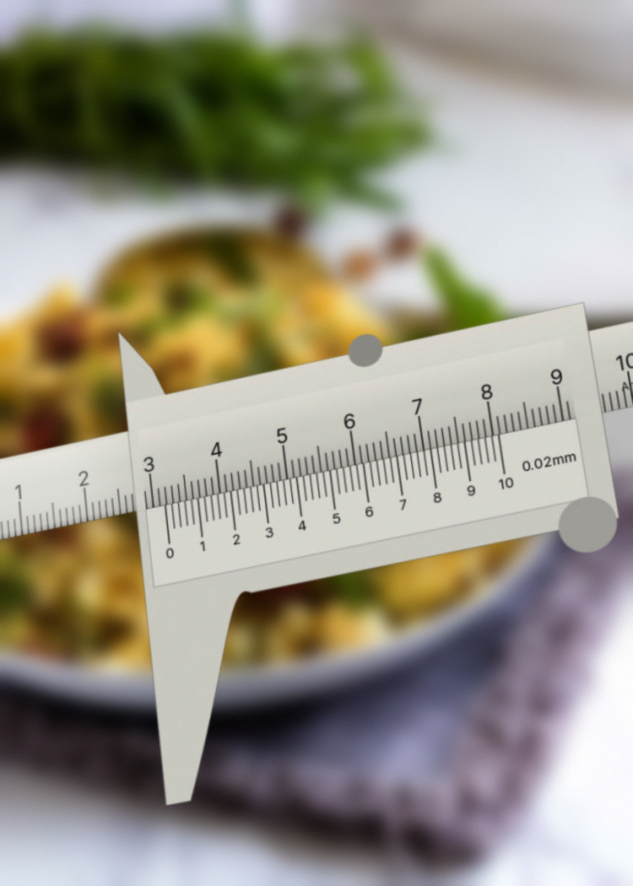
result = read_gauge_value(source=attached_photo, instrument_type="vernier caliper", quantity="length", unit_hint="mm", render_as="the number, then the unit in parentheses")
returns 31.8 (mm)
